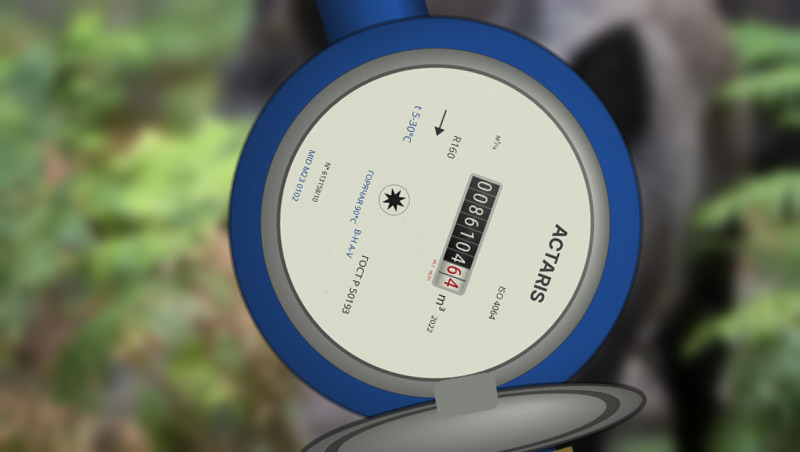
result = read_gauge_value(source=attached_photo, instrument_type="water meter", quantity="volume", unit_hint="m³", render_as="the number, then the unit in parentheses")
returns 86104.64 (m³)
